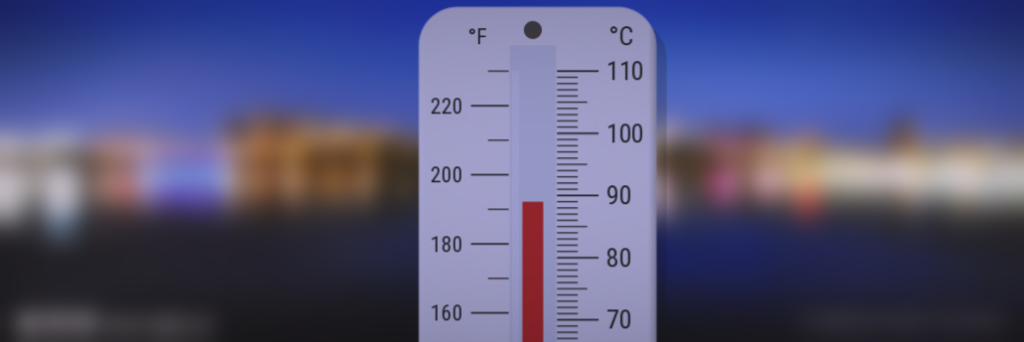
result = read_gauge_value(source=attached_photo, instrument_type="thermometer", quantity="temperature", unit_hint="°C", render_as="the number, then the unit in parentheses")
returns 89 (°C)
